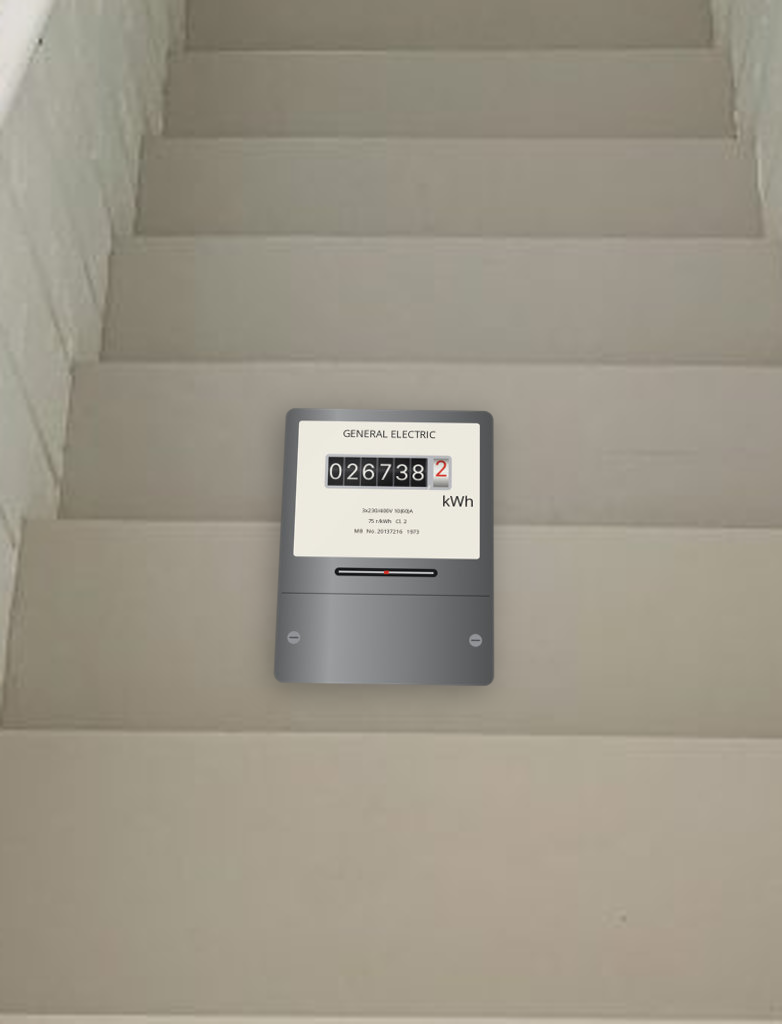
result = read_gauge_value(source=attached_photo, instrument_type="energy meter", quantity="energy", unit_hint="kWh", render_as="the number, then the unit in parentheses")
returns 26738.2 (kWh)
